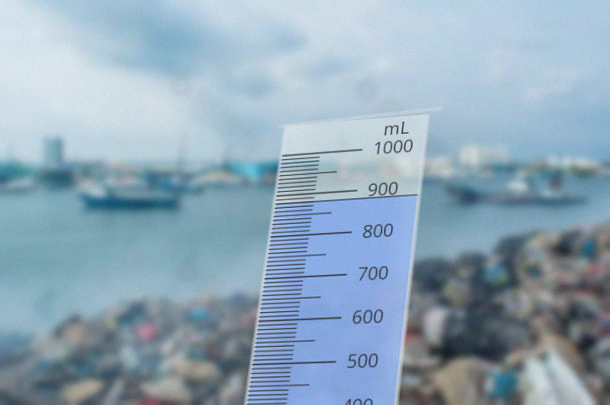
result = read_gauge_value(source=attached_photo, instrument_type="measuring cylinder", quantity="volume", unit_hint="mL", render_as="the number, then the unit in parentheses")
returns 880 (mL)
